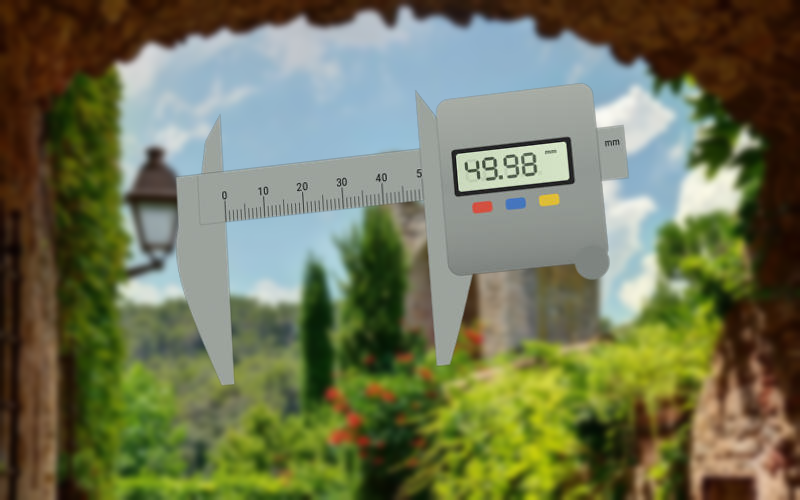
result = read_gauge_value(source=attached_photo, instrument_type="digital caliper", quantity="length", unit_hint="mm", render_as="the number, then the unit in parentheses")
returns 49.98 (mm)
